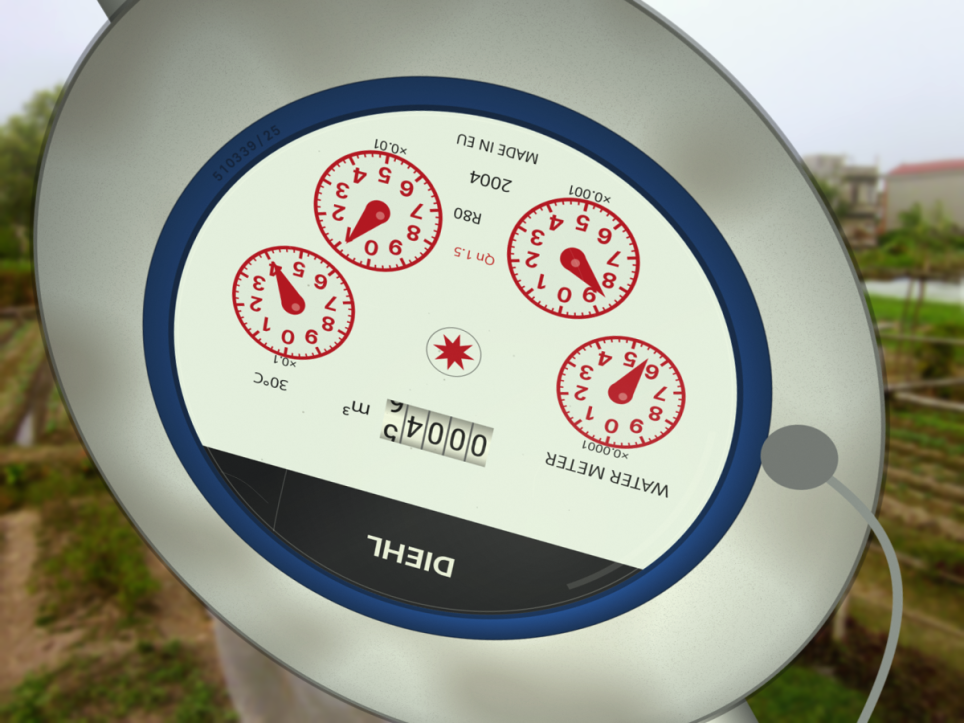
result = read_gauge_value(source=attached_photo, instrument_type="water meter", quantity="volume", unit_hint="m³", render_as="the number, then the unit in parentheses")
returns 45.4085 (m³)
